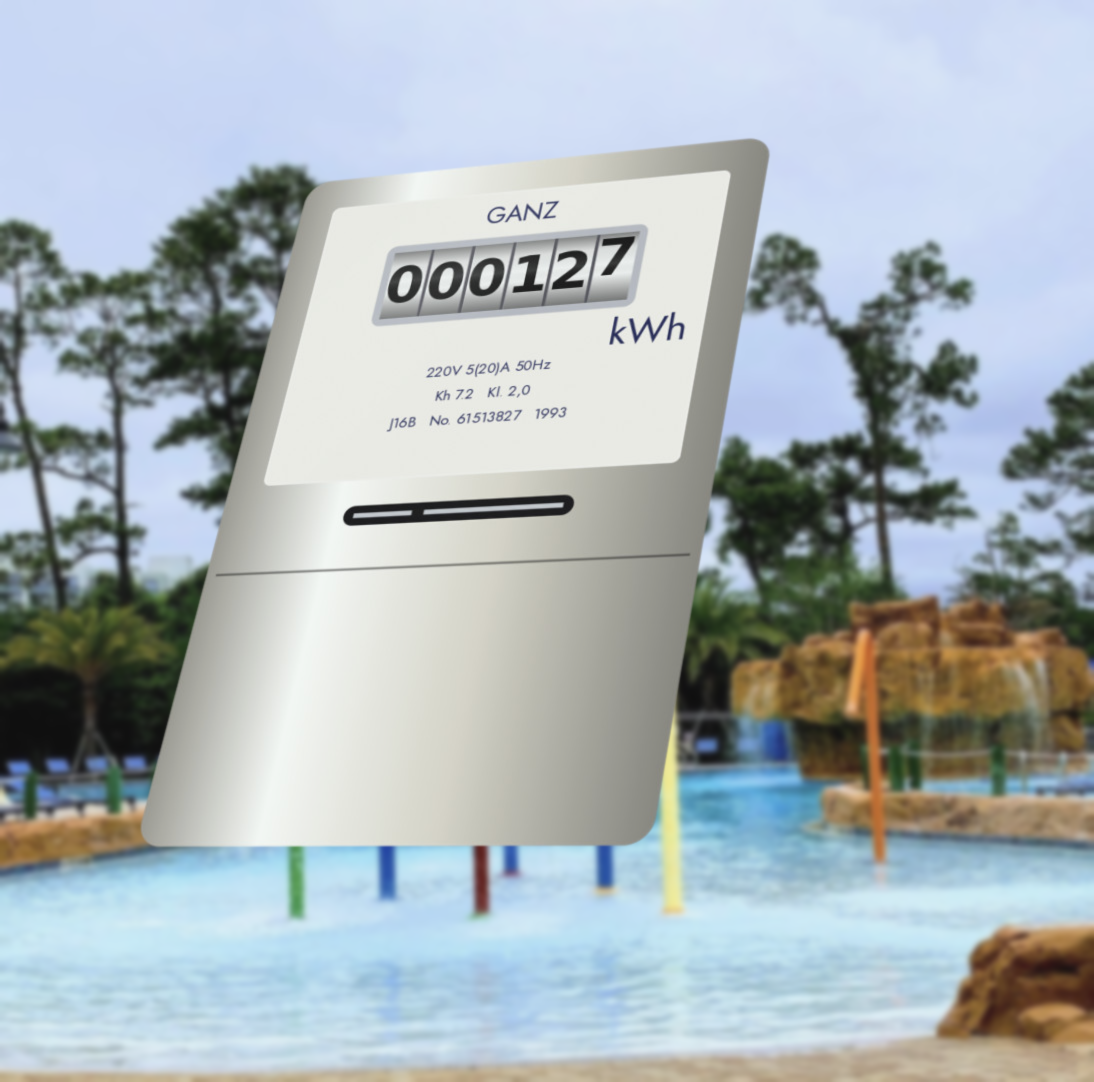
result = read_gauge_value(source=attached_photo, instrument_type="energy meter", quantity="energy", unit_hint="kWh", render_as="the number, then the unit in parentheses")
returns 127 (kWh)
